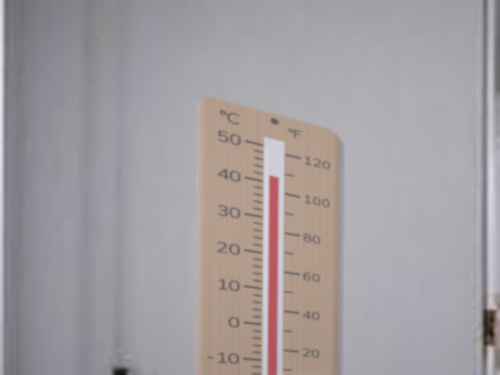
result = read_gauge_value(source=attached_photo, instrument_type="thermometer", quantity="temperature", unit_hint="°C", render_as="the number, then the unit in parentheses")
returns 42 (°C)
